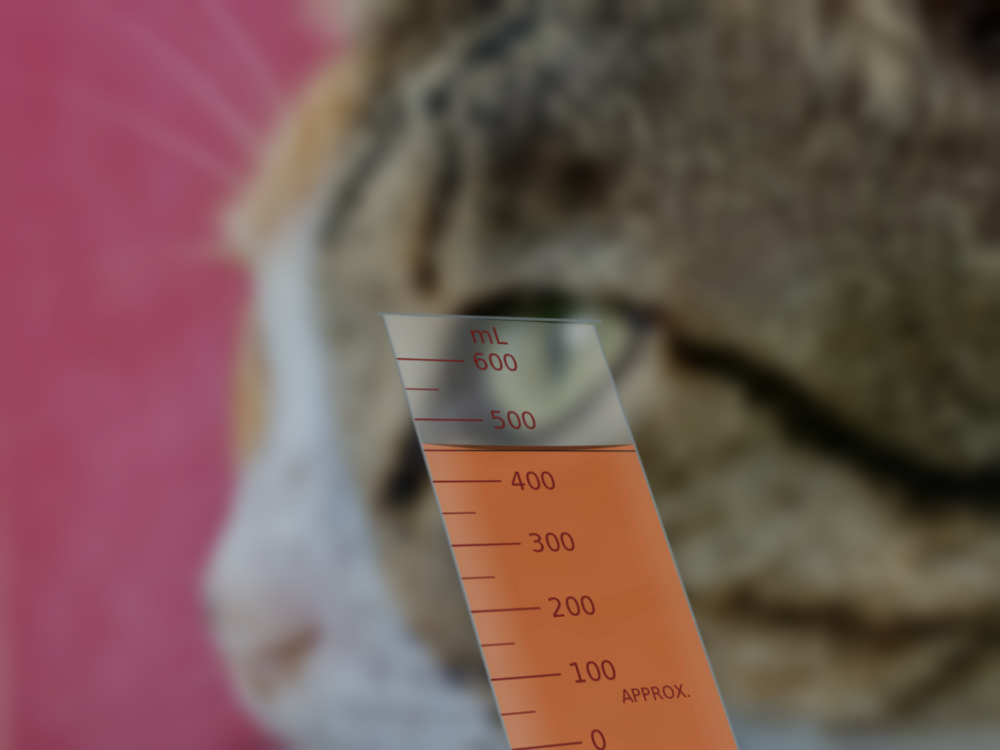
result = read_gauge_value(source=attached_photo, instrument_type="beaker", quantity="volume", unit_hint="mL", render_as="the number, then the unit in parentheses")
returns 450 (mL)
